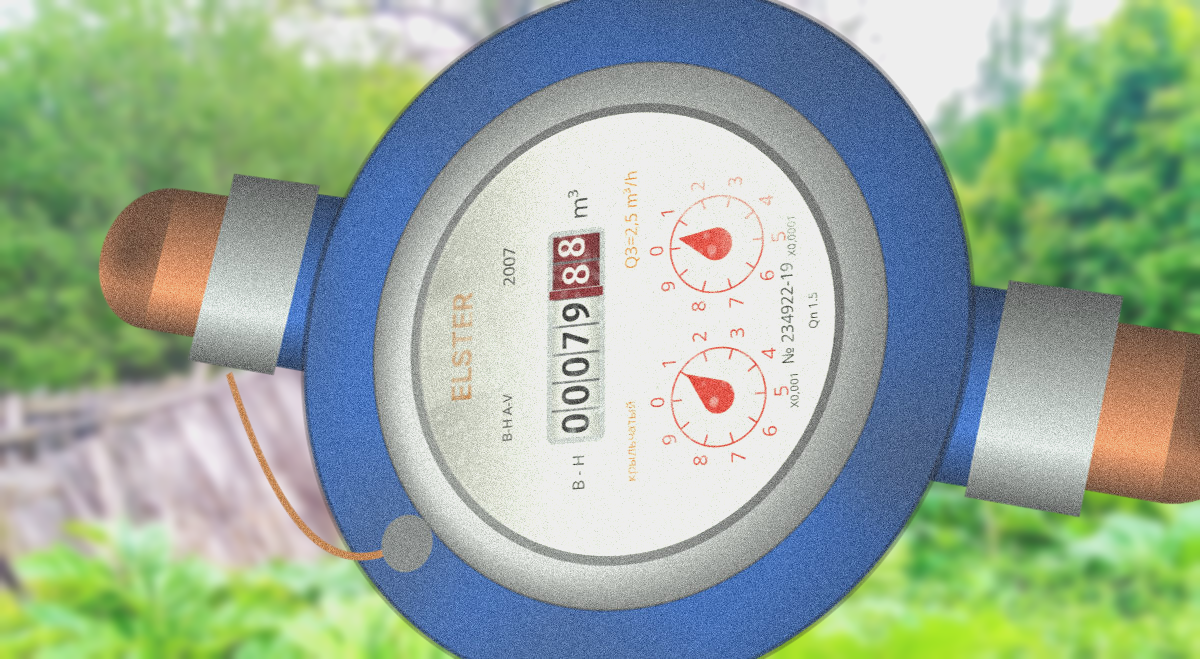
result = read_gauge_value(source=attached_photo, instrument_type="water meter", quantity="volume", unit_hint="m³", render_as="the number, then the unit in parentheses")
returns 79.8810 (m³)
